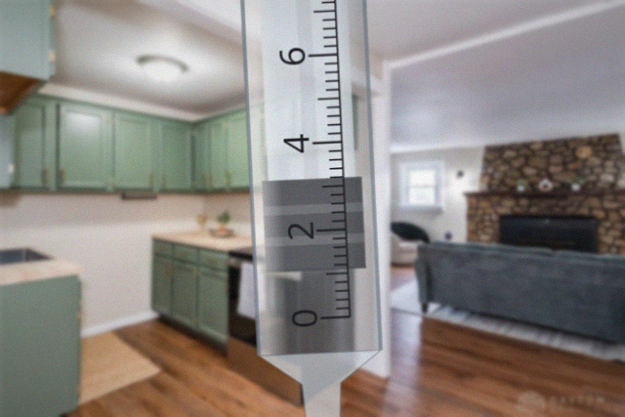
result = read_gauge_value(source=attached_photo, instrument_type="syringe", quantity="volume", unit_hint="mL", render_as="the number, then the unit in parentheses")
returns 1.1 (mL)
